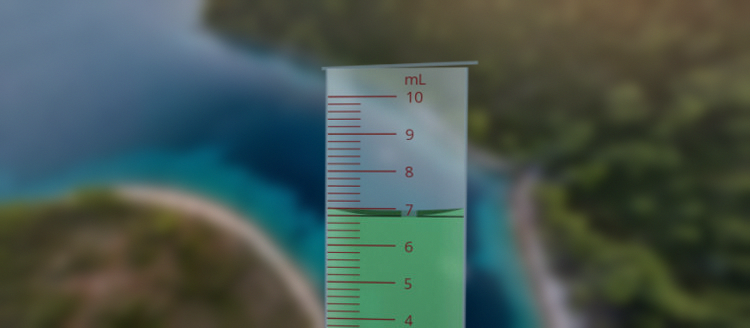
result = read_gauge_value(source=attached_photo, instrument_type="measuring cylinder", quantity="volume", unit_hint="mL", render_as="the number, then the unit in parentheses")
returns 6.8 (mL)
